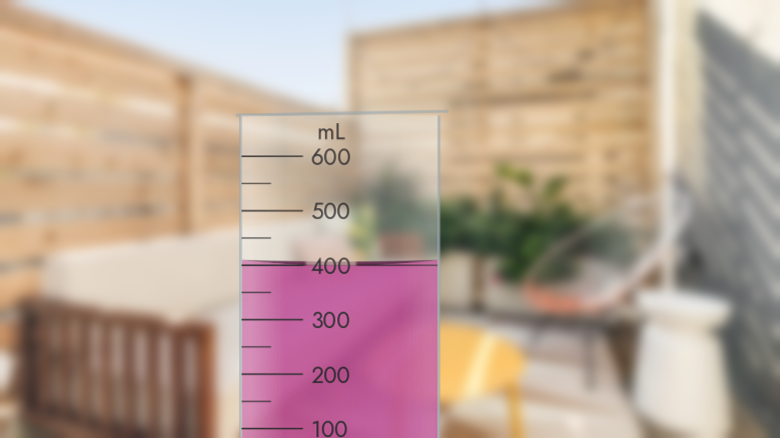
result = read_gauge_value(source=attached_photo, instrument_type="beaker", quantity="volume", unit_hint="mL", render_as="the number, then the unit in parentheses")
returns 400 (mL)
